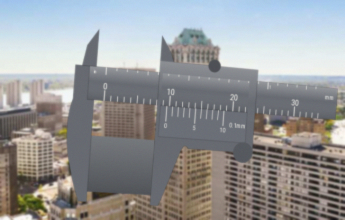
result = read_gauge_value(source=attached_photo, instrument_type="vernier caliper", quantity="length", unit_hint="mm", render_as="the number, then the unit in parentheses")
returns 9.6 (mm)
